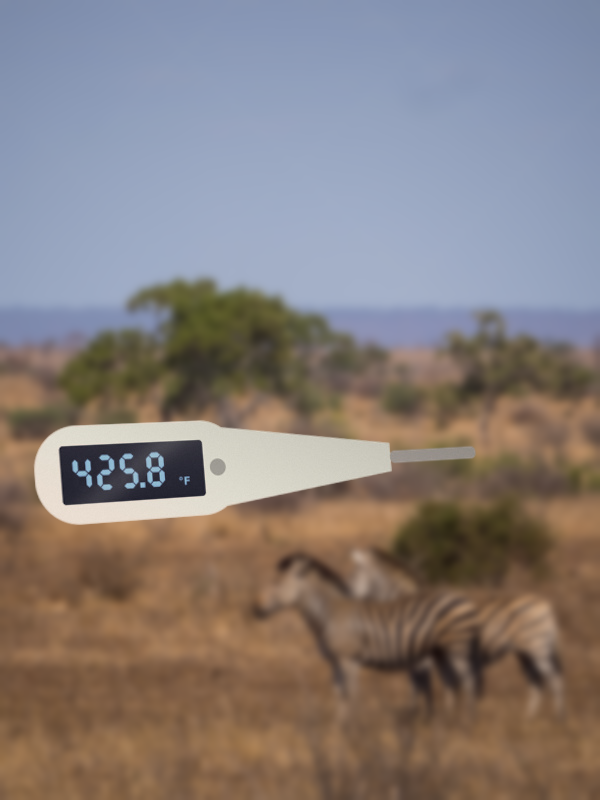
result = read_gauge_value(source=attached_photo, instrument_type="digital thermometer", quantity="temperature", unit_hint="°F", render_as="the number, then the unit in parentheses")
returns 425.8 (°F)
